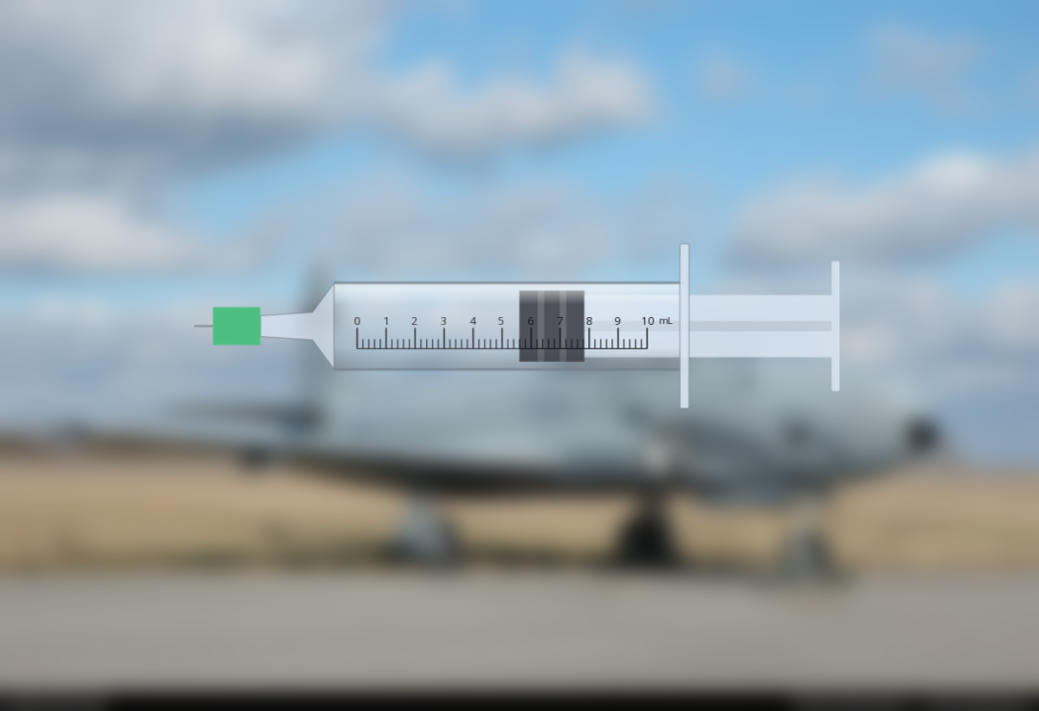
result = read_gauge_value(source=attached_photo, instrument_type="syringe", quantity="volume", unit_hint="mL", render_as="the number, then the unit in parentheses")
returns 5.6 (mL)
